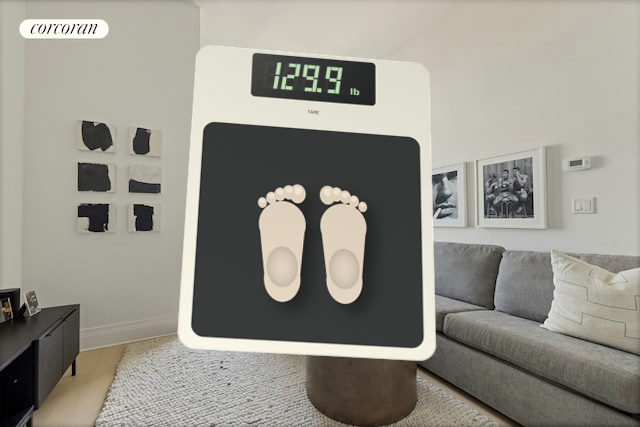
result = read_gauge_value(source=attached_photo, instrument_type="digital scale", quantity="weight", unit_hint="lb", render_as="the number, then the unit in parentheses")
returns 129.9 (lb)
